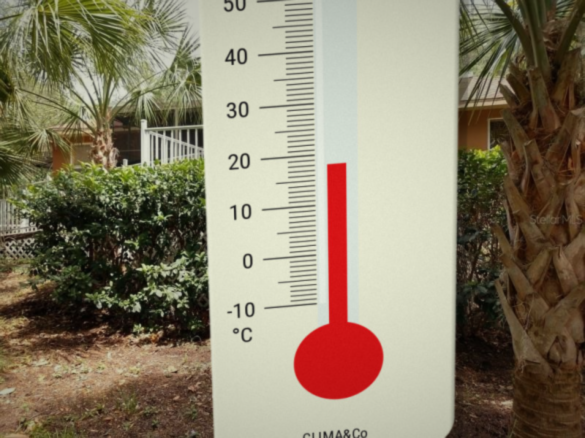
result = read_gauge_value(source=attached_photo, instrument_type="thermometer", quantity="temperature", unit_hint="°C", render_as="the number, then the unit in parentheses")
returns 18 (°C)
